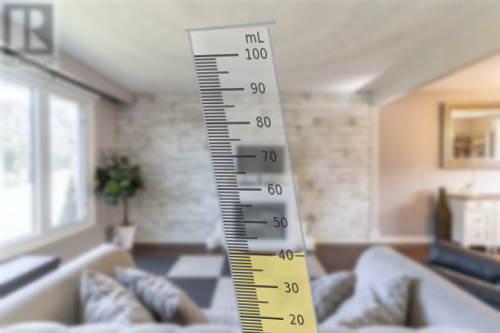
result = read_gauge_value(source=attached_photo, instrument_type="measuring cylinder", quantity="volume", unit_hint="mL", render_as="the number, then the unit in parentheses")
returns 40 (mL)
